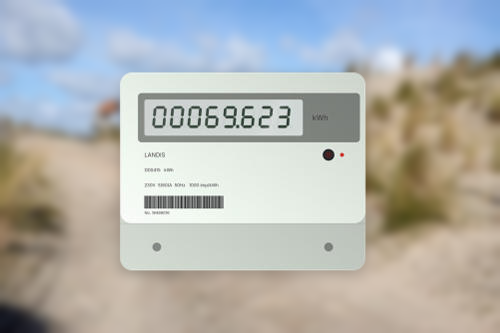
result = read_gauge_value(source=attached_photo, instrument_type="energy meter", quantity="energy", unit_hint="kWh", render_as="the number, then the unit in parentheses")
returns 69.623 (kWh)
